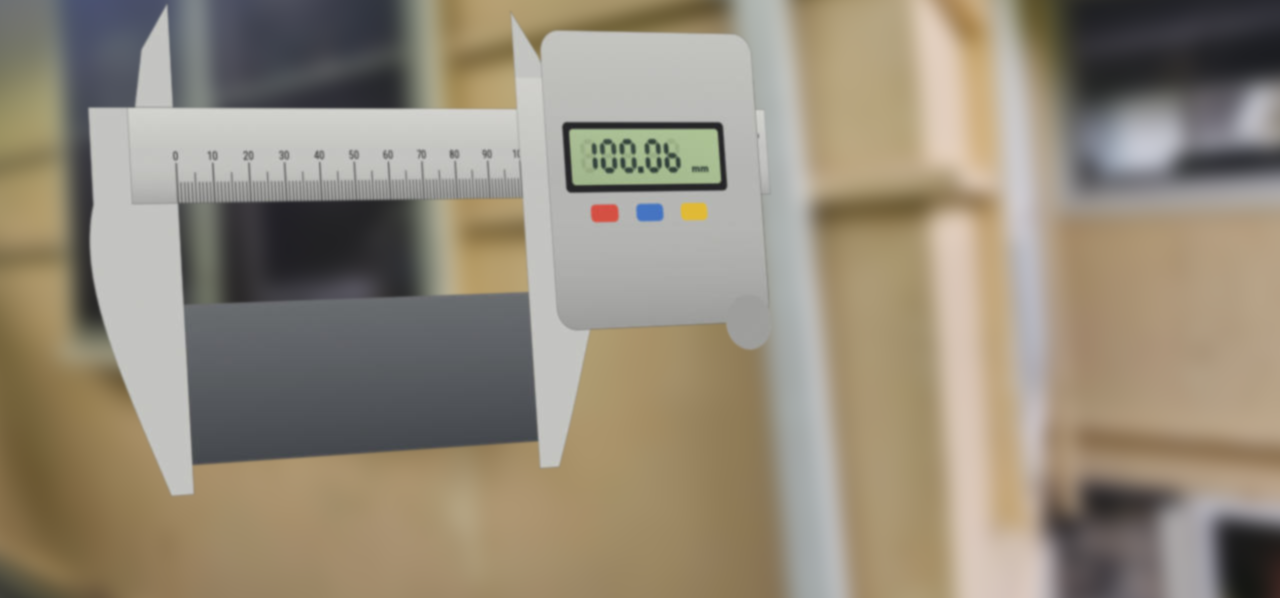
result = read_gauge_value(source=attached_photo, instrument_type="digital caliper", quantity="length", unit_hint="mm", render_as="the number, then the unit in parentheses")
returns 100.06 (mm)
